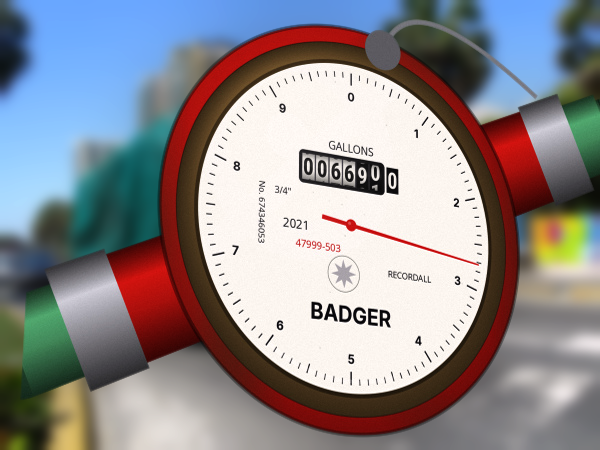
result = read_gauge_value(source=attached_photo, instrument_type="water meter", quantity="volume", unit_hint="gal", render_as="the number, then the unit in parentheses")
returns 66902.7 (gal)
